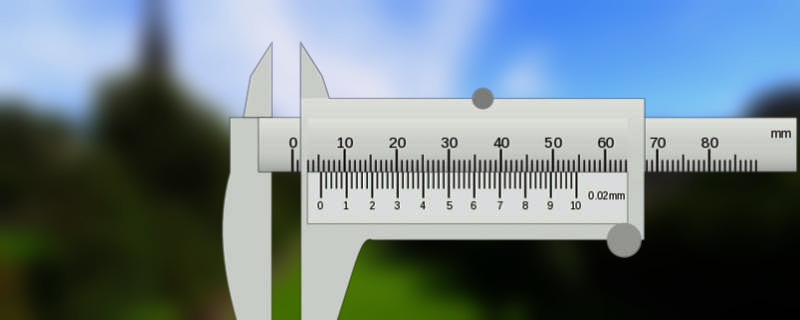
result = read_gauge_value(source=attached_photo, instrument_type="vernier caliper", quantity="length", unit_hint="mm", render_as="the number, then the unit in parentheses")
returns 5.5 (mm)
